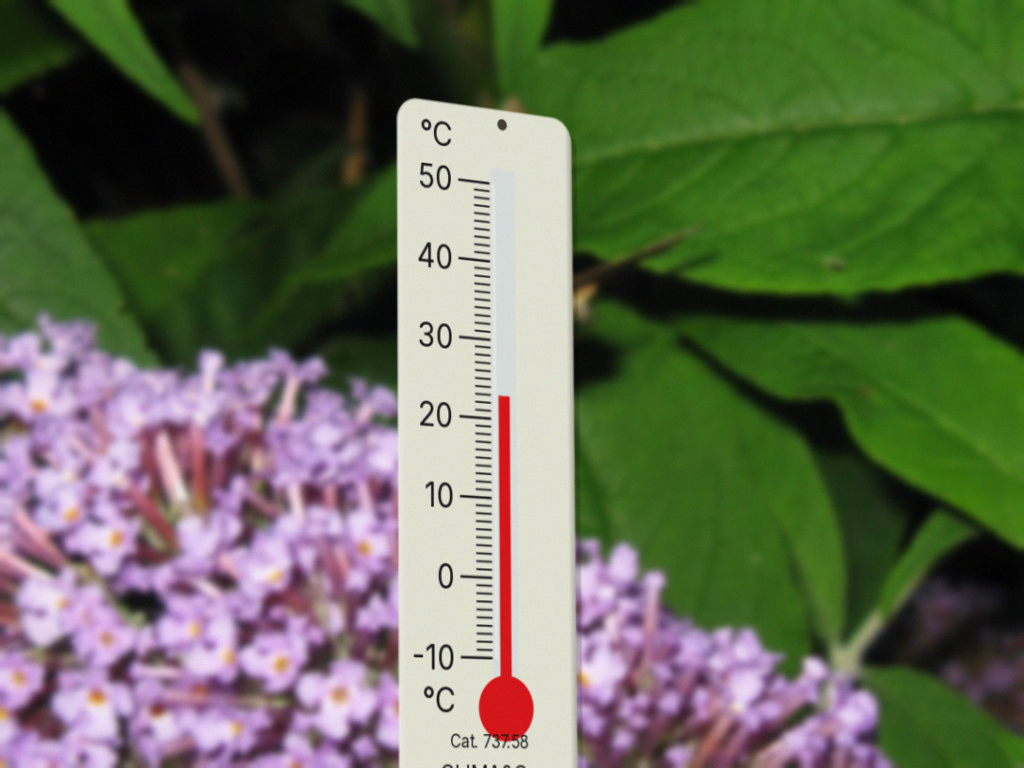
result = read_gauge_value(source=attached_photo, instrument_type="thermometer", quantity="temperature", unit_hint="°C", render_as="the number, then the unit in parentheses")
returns 23 (°C)
